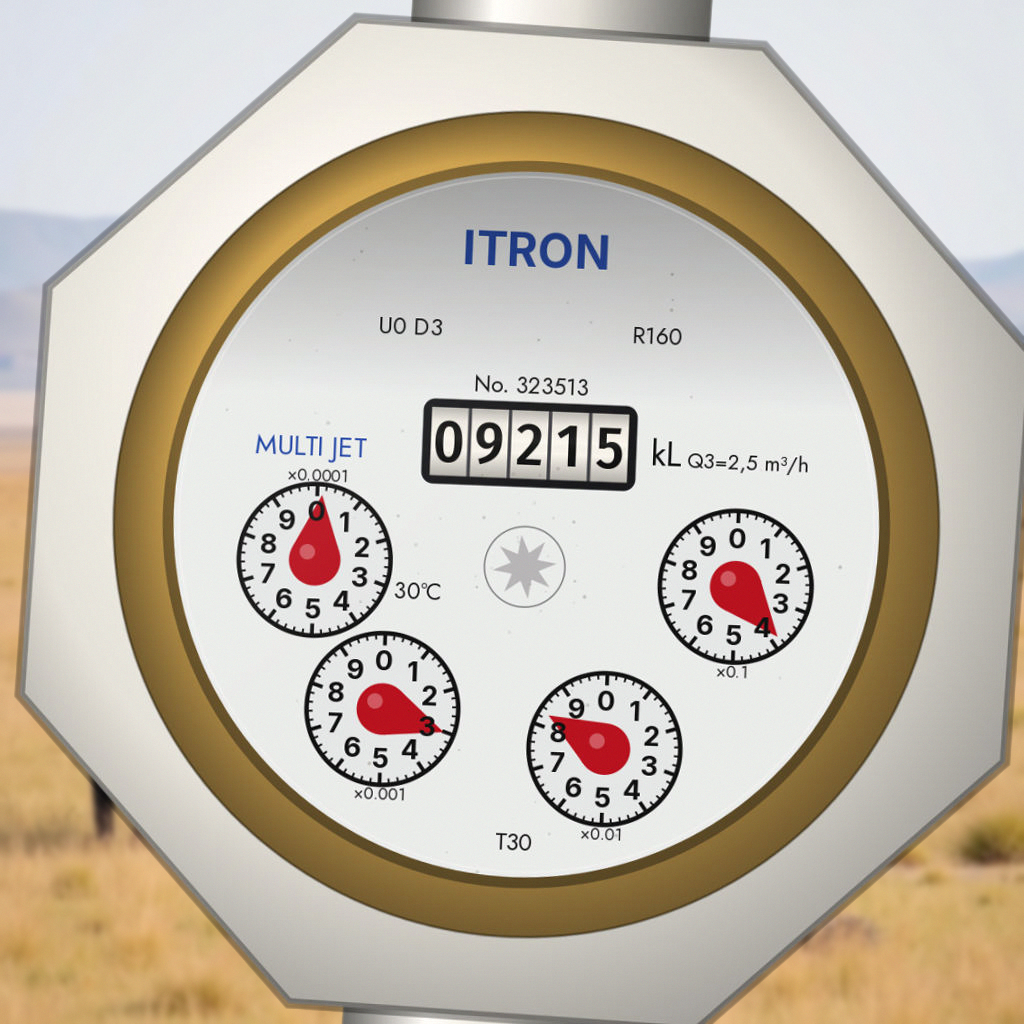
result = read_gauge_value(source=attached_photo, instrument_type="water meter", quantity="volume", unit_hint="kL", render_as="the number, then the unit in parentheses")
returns 9215.3830 (kL)
